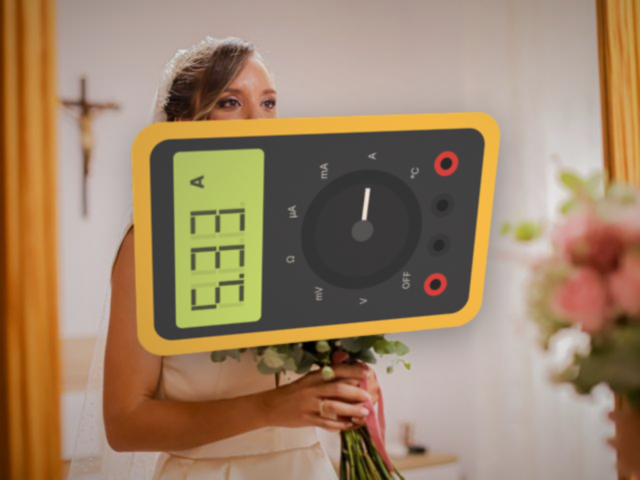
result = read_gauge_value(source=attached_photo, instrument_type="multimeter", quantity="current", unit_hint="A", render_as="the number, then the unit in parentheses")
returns 5.33 (A)
